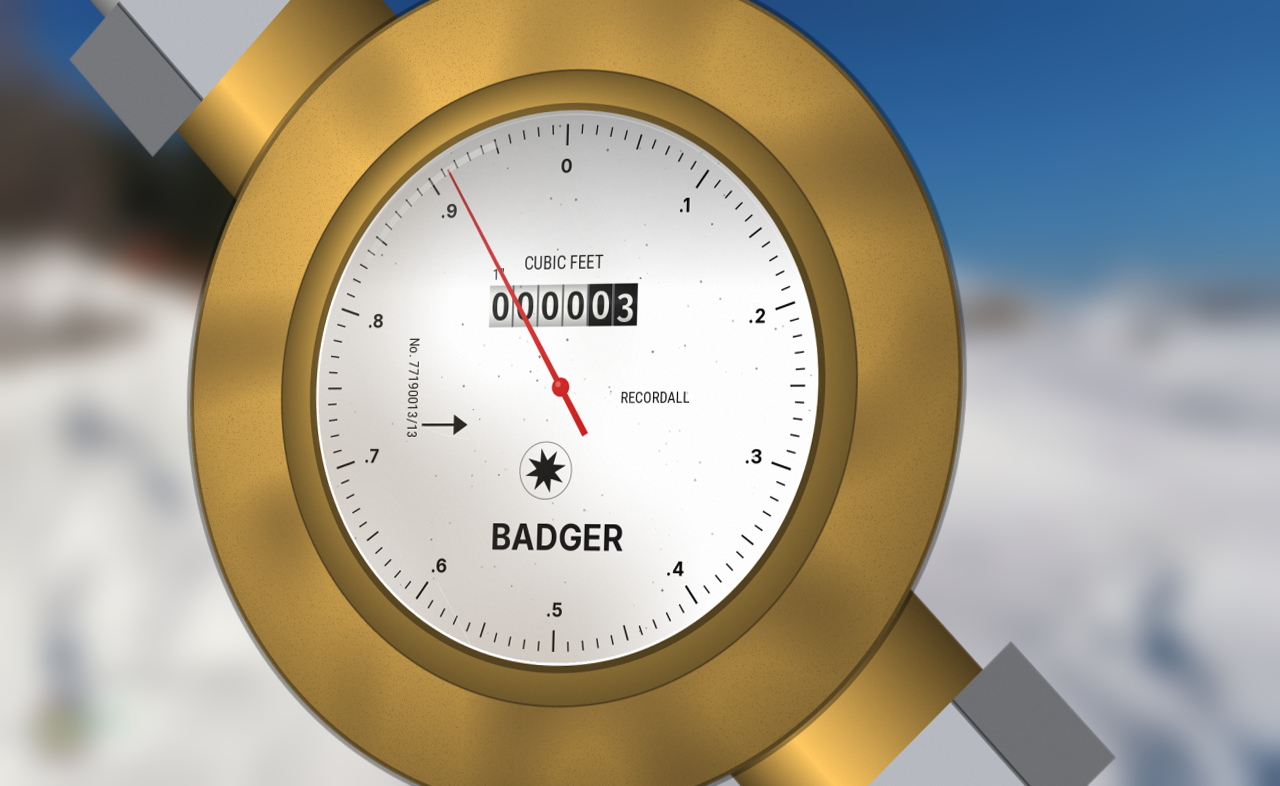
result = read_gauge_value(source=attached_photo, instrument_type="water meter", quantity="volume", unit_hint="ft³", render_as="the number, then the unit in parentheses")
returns 2.91 (ft³)
